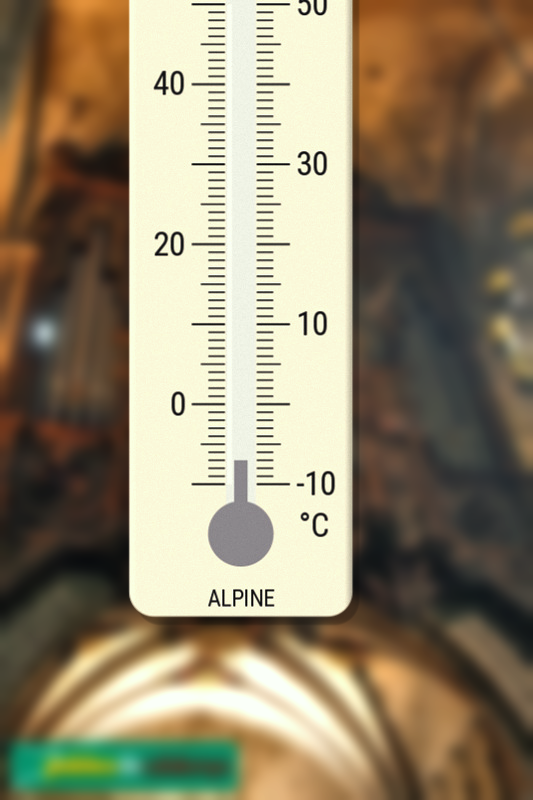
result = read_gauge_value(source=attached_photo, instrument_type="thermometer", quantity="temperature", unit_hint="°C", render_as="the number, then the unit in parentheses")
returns -7 (°C)
